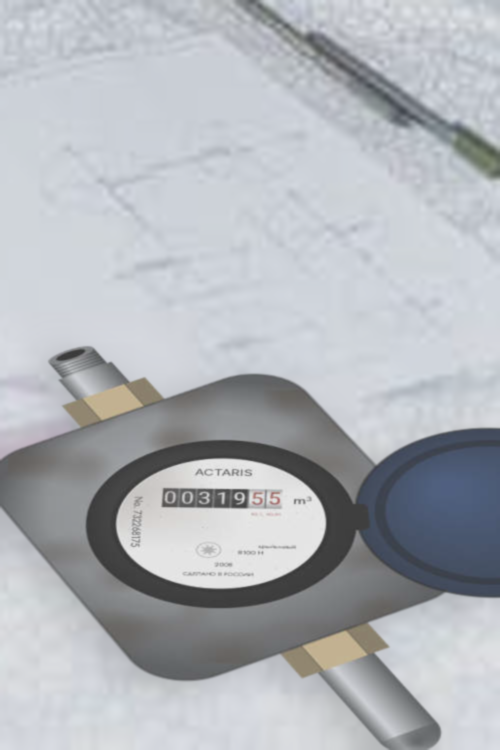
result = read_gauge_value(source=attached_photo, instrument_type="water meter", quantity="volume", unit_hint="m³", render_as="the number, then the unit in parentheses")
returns 319.55 (m³)
